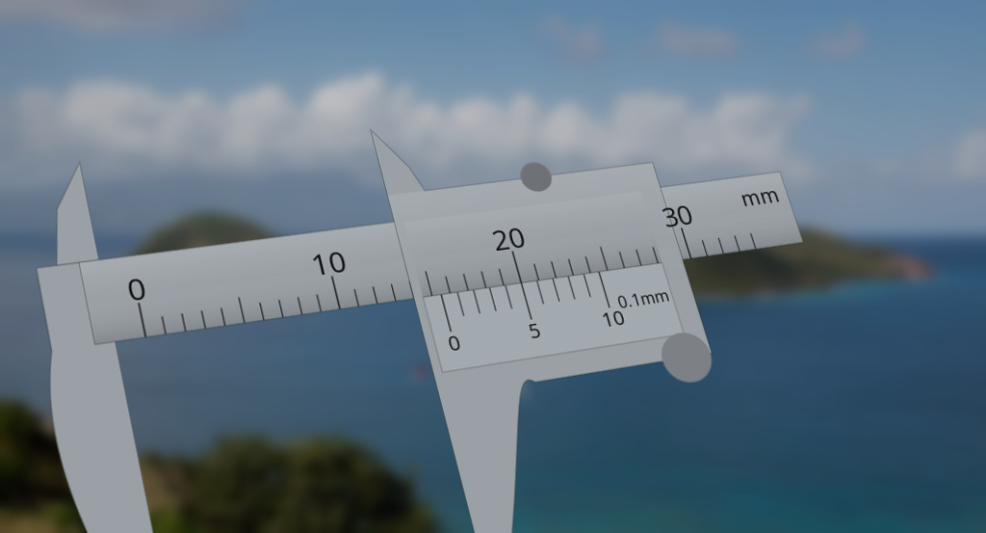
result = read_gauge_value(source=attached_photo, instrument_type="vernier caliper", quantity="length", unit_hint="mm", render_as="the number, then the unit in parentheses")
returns 15.5 (mm)
